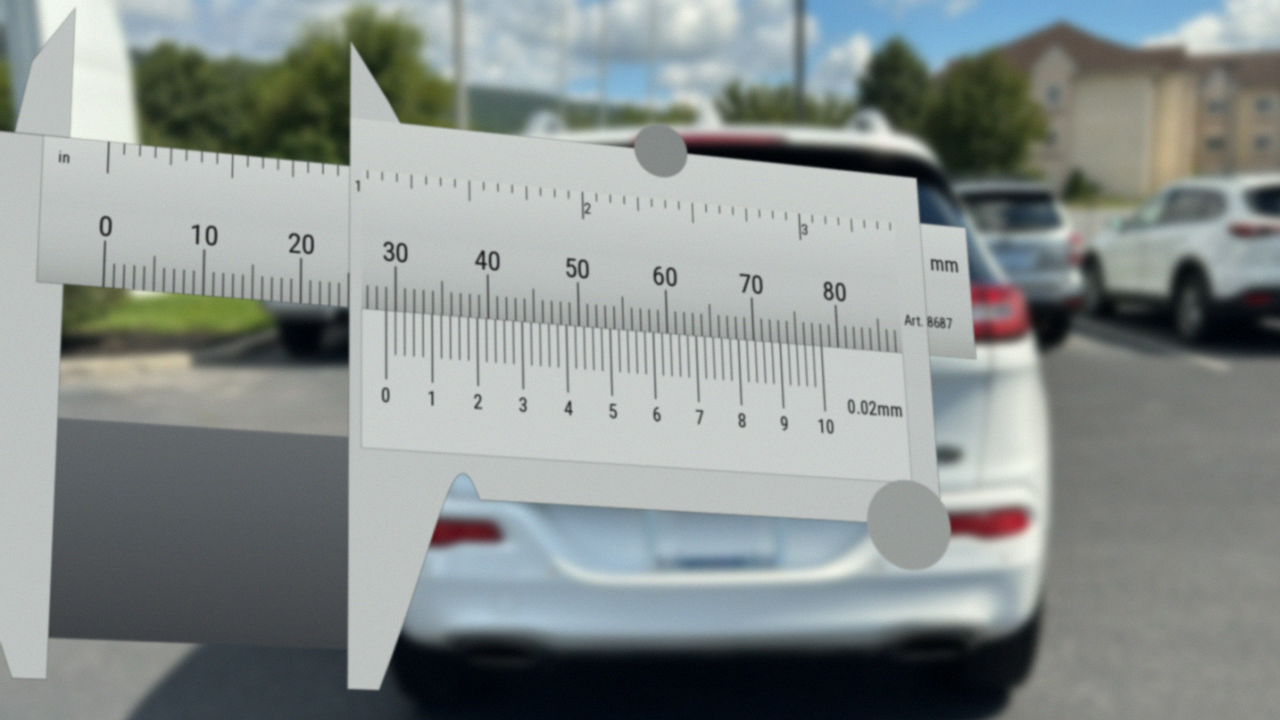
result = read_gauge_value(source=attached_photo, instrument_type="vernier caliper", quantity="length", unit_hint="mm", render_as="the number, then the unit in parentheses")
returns 29.0 (mm)
